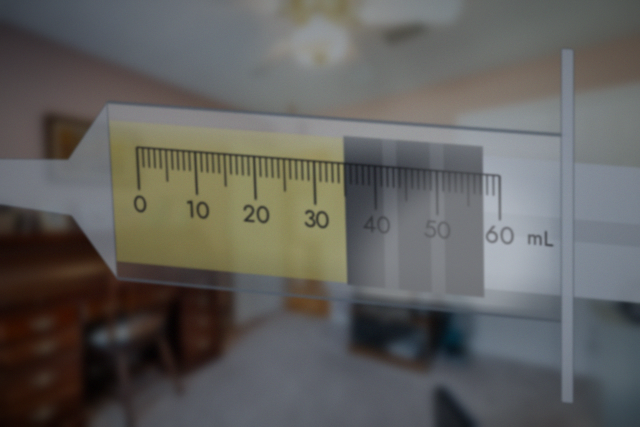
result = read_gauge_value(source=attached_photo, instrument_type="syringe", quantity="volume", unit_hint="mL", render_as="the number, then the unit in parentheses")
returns 35 (mL)
